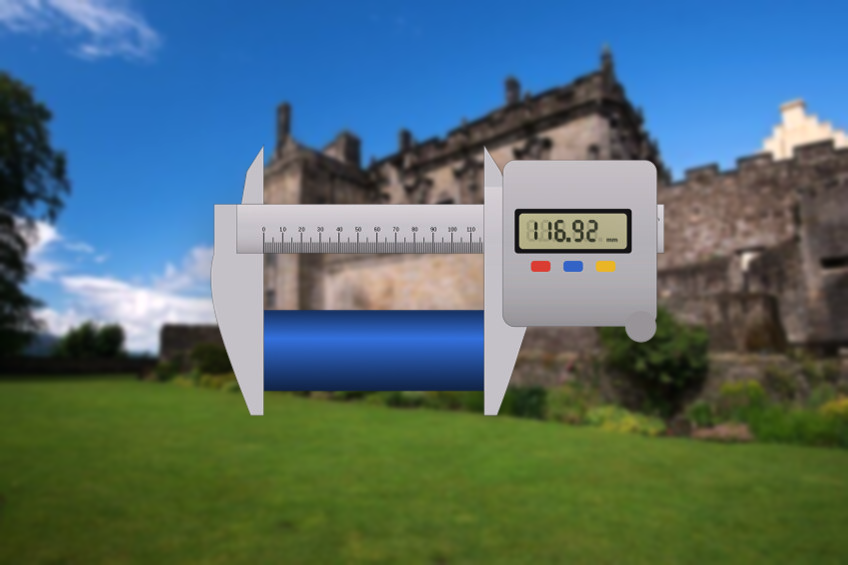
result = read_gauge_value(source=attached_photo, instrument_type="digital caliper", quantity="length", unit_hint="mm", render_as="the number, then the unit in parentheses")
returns 116.92 (mm)
